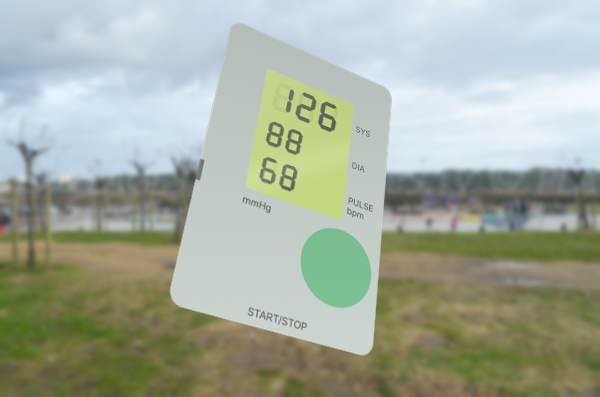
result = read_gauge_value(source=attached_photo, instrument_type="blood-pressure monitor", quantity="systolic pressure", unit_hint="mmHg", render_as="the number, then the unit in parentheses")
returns 126 (mmHg)
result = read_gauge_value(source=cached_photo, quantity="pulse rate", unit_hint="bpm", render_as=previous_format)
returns 68 (bpm)
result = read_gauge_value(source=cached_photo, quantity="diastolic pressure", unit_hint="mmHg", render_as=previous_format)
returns 88 (mmHg)
